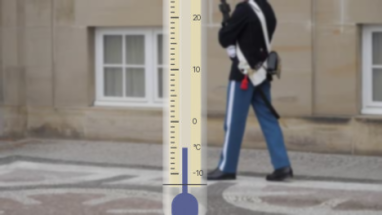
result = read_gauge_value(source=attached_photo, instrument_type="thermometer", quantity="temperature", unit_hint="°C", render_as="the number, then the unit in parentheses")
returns -5 (°C)
